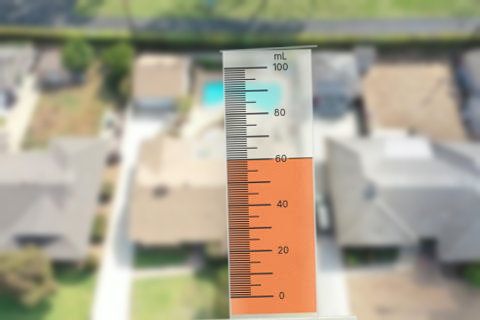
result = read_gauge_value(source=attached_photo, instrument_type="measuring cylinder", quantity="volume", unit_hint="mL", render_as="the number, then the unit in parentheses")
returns 60 (mL)
